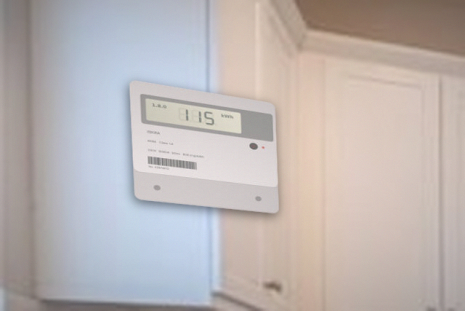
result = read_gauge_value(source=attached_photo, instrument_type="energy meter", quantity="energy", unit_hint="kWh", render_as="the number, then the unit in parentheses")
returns 115 (kWh)
